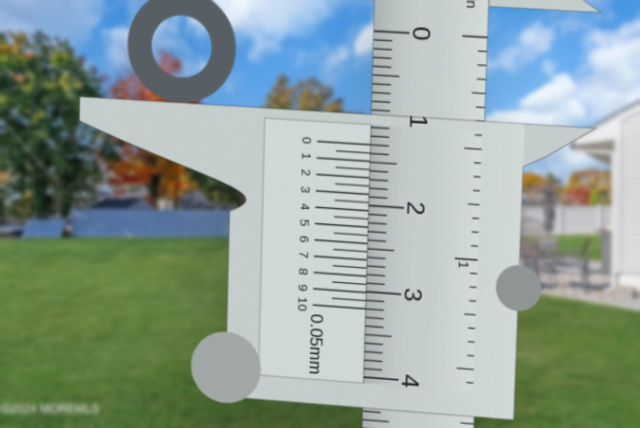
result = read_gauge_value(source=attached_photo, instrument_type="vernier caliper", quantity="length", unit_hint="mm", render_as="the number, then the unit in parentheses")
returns 13.0 (mm)
